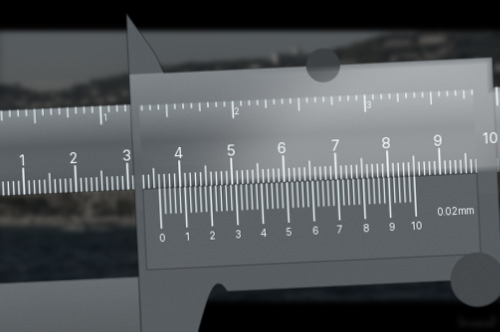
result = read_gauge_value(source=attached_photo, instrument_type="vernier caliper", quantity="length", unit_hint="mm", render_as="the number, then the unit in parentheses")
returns 36.0 (mm)
